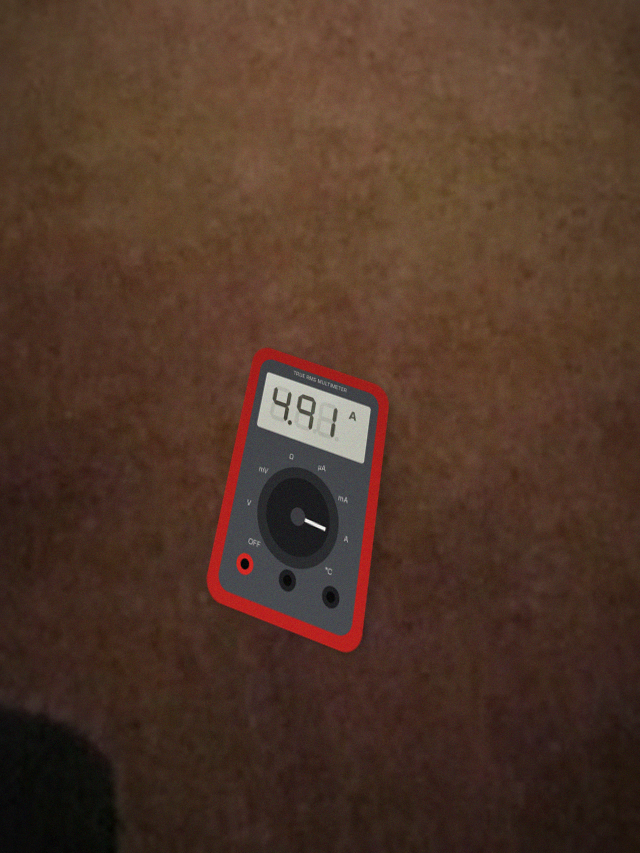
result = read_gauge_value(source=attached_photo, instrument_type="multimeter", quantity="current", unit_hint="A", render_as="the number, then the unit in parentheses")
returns 4.91 (A)
